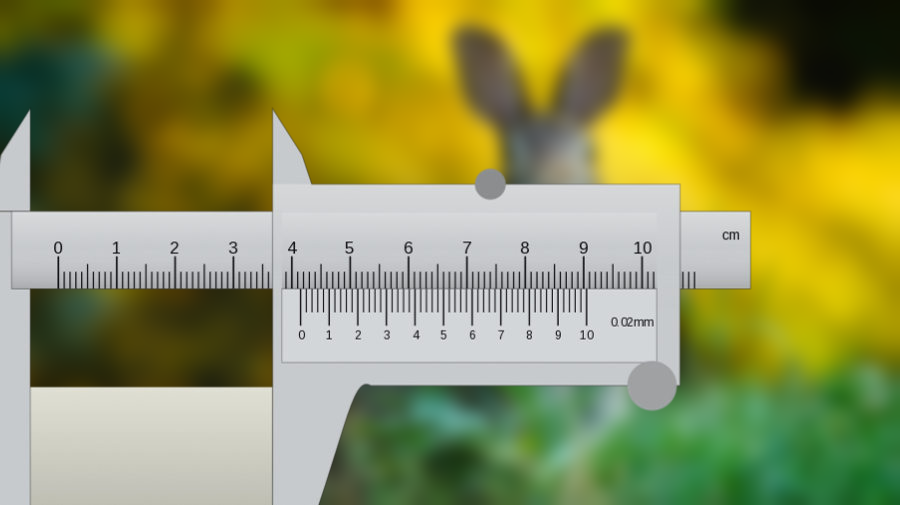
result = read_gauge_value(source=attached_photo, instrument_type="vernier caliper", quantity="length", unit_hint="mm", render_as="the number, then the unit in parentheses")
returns 41.5 (mm)
